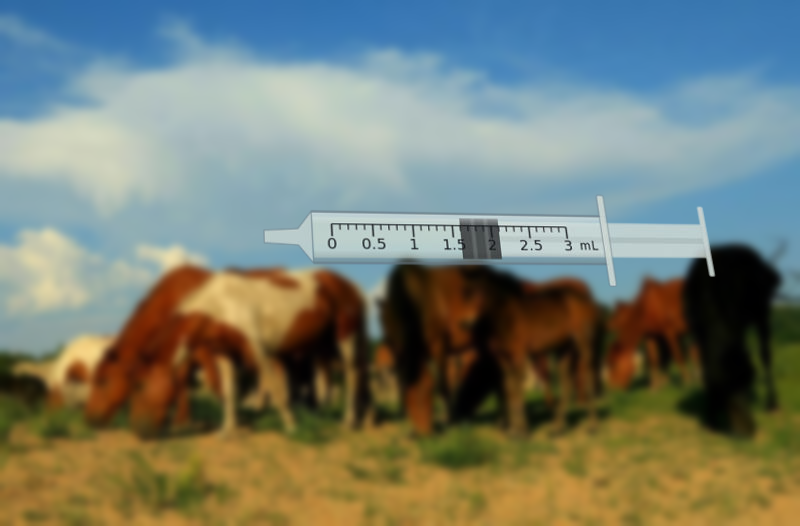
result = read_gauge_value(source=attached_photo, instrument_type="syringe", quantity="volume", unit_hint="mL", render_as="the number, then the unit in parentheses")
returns 1.6 (mL)
